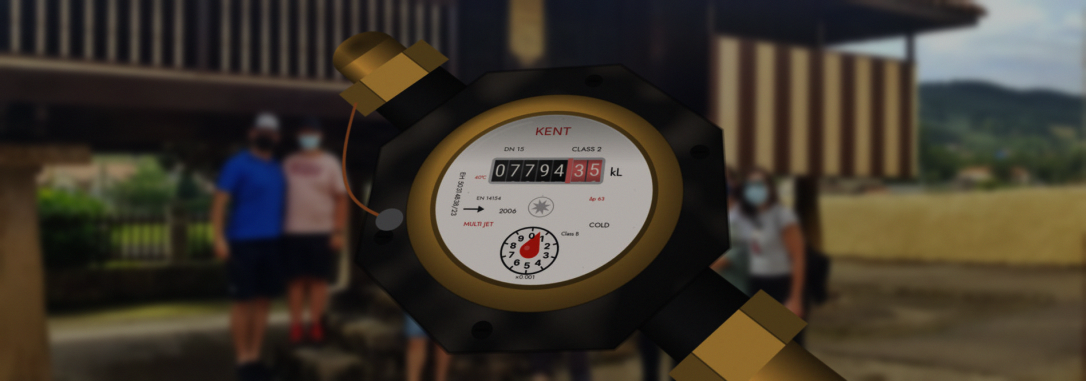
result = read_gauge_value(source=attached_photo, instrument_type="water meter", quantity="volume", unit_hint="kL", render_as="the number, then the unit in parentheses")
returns 7794.350 (kL)
